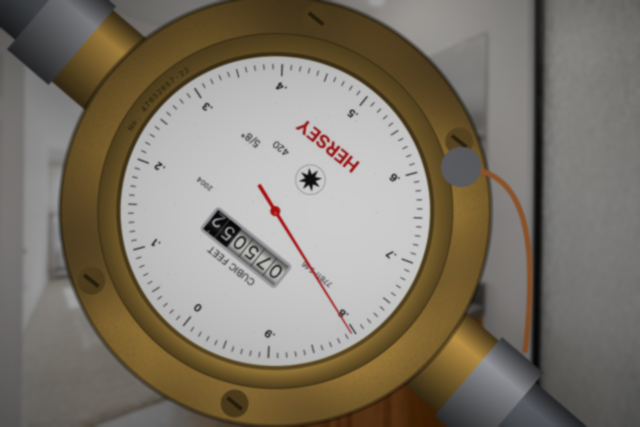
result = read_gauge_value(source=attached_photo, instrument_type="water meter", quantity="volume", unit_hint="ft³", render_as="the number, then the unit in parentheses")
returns 75051.80 (ft³)
